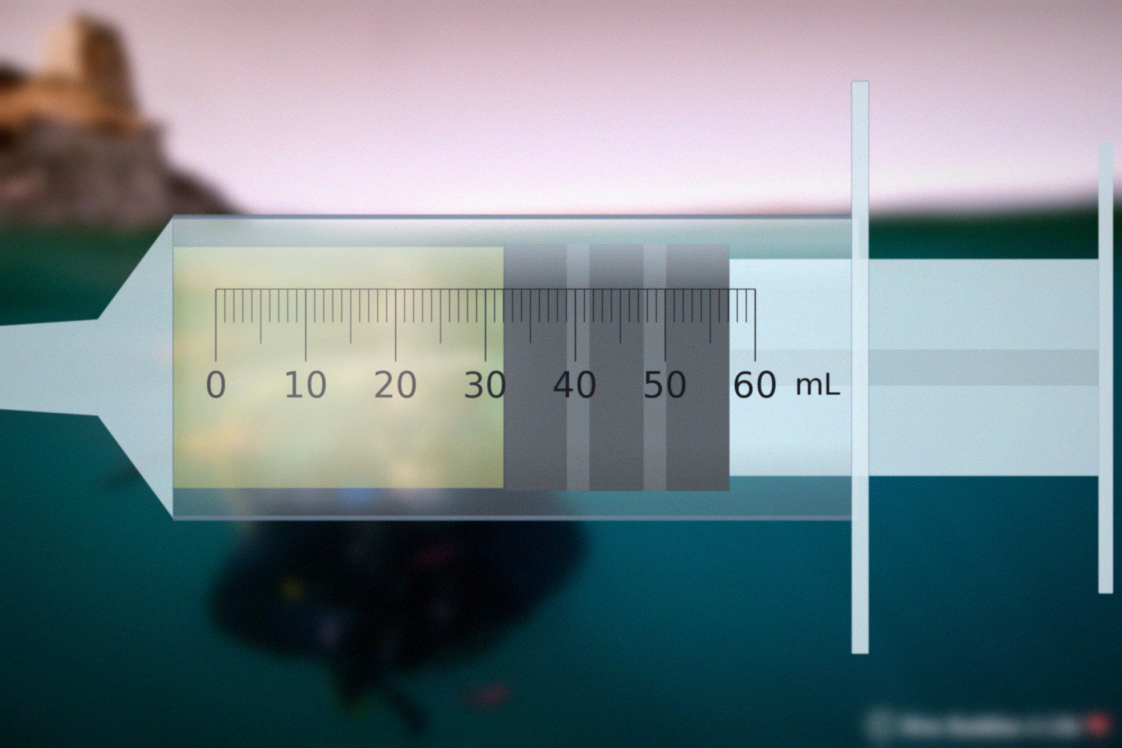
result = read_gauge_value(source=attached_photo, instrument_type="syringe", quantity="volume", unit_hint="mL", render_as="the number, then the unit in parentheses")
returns 32 (mL)
